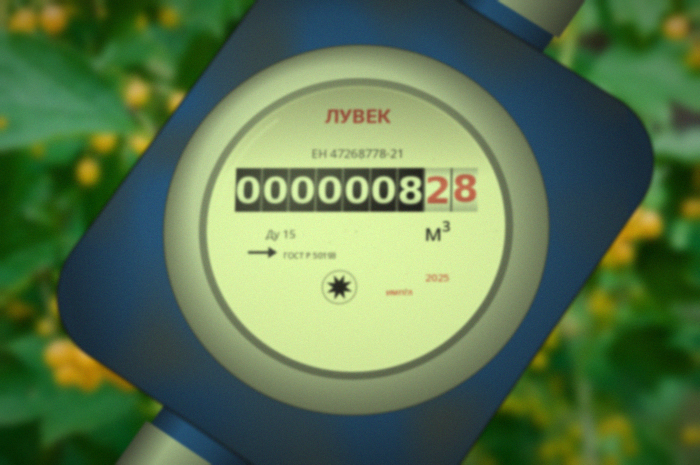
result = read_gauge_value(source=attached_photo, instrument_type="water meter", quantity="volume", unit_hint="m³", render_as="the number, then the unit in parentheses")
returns 8.28 (m³)
